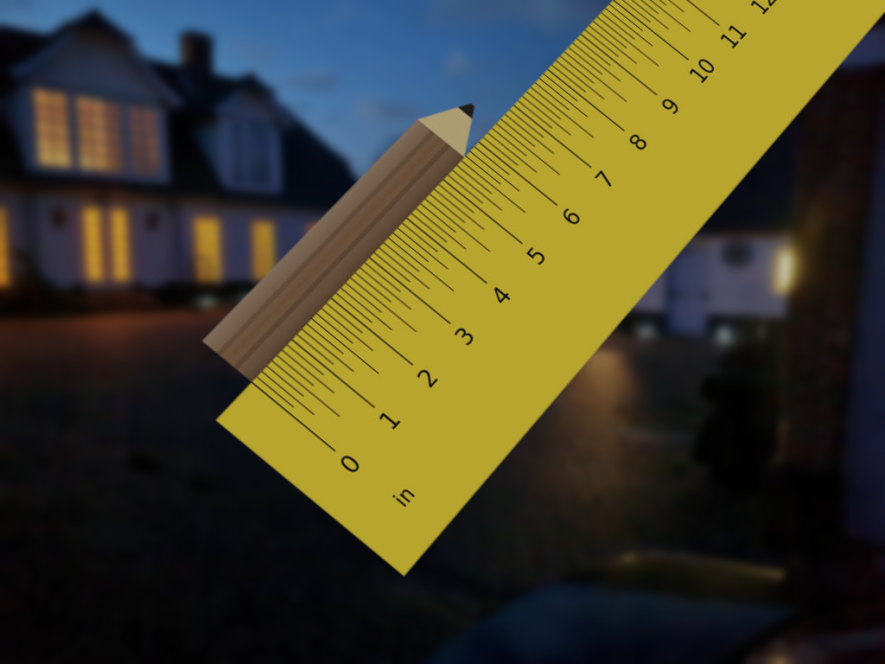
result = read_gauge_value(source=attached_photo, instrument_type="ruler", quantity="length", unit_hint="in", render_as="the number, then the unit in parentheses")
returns 6.5 (in)
